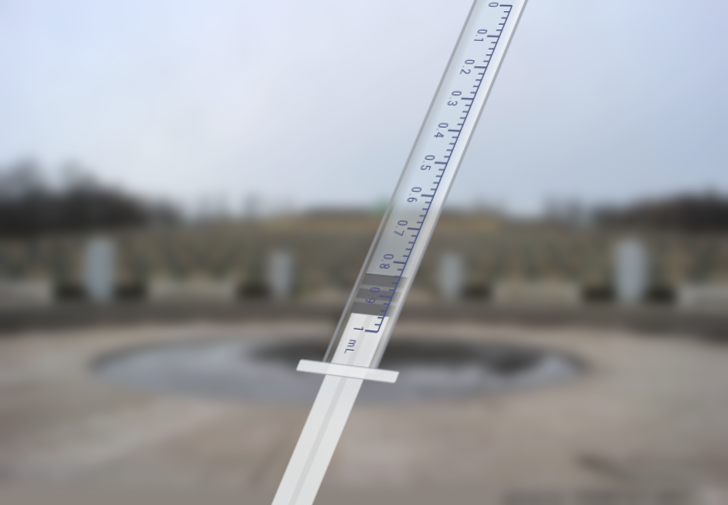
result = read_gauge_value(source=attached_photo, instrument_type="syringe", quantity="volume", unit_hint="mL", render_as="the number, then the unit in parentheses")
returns 0.84 (mL)
